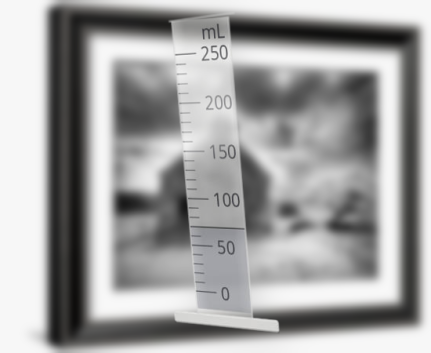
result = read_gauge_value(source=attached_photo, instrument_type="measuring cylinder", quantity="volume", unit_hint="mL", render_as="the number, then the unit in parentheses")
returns 70 (mL)
